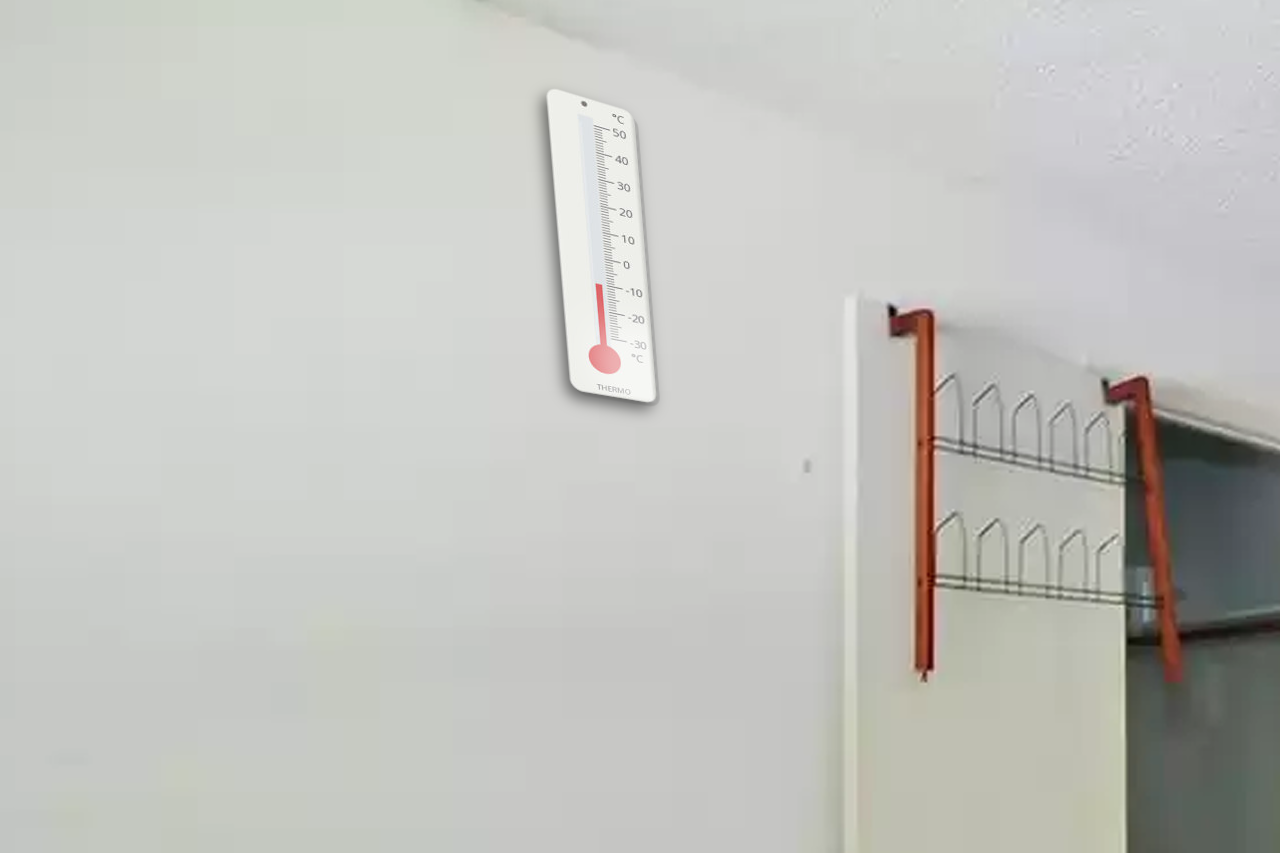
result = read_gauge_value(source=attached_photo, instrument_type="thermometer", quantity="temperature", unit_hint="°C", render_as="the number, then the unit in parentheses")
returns -10 (°C)
